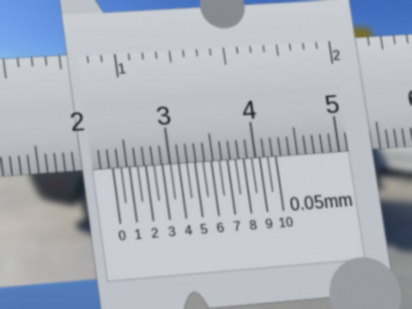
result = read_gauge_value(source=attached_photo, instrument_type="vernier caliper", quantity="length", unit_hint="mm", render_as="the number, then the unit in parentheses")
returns 23.4 (mm)
